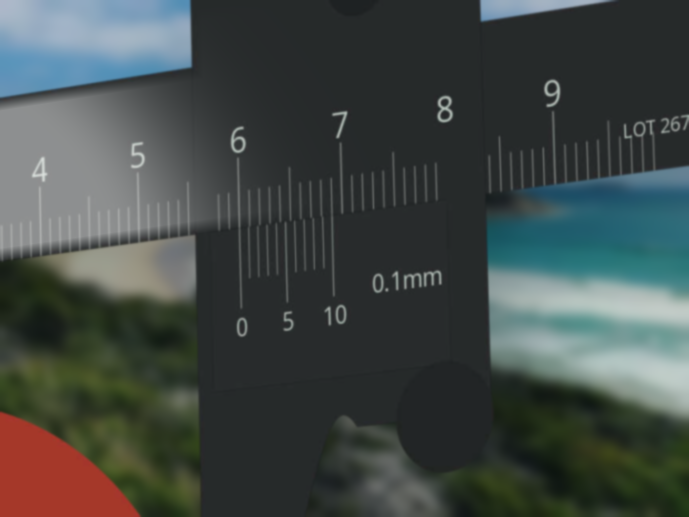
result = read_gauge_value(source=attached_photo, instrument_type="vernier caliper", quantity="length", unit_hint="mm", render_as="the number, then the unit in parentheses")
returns 60.0 (mm)
